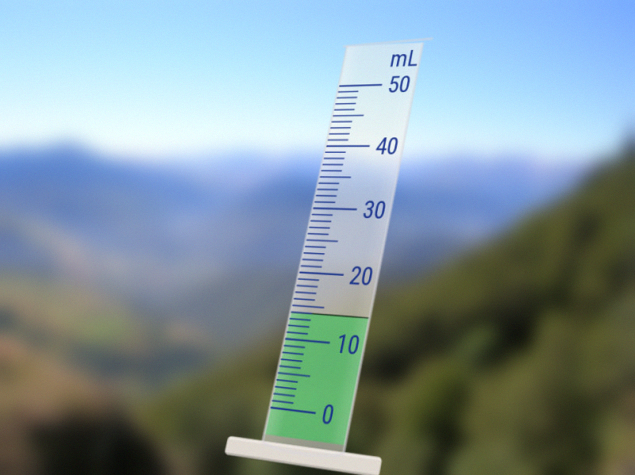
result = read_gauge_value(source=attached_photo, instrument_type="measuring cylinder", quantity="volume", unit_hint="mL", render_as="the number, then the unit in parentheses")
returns 14 (mL)
